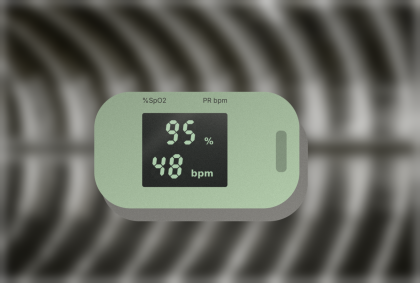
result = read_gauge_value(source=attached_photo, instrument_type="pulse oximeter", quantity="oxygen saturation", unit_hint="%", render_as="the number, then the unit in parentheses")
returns 95 (%)
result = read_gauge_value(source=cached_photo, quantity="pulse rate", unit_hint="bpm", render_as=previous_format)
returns 48 (bpm)
